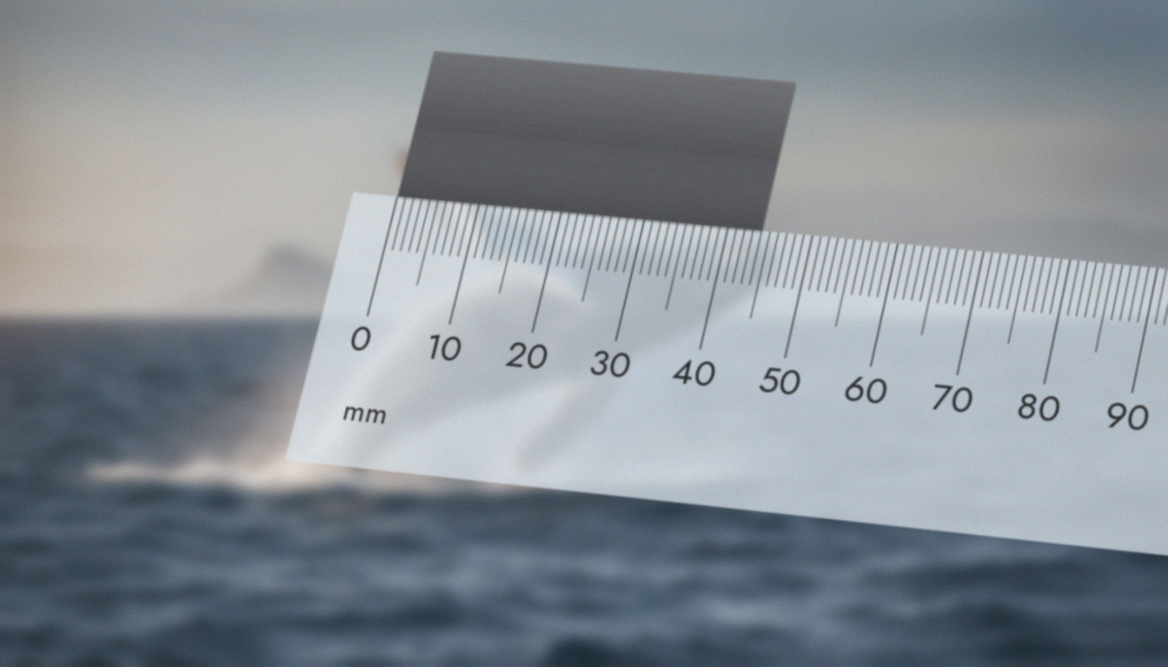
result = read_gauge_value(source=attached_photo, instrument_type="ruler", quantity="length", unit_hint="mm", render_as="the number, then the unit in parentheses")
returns 44 (mm)
